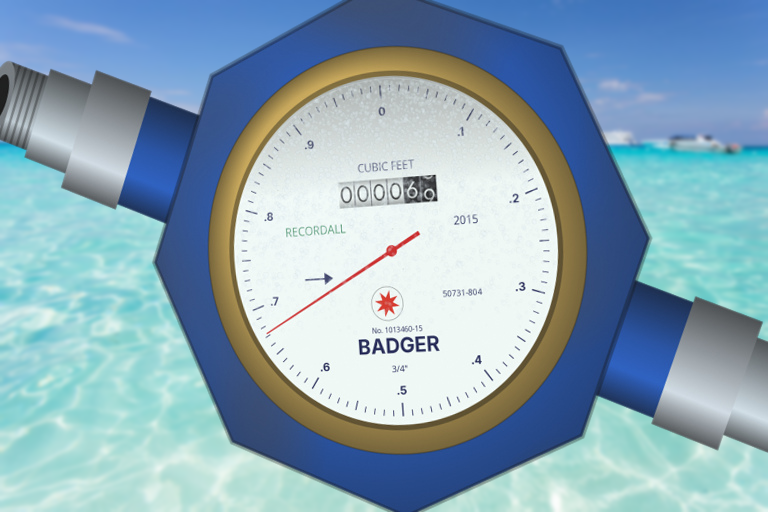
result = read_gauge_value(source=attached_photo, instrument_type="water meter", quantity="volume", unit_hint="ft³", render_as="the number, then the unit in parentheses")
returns 68.67 (ft³)
